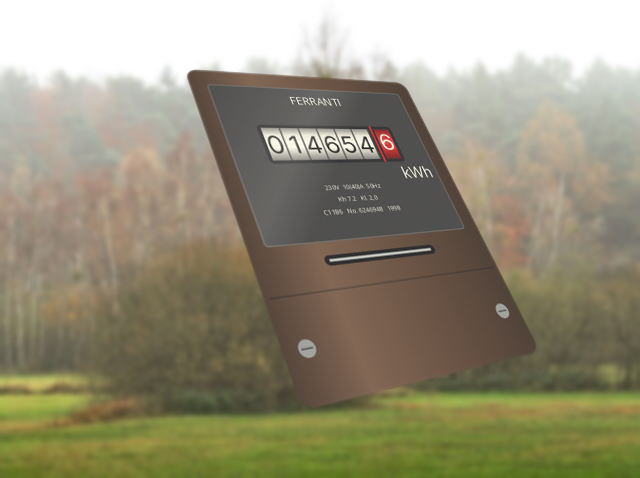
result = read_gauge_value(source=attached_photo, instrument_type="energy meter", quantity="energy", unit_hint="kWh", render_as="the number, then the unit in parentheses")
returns 14654.6 (kWh)
